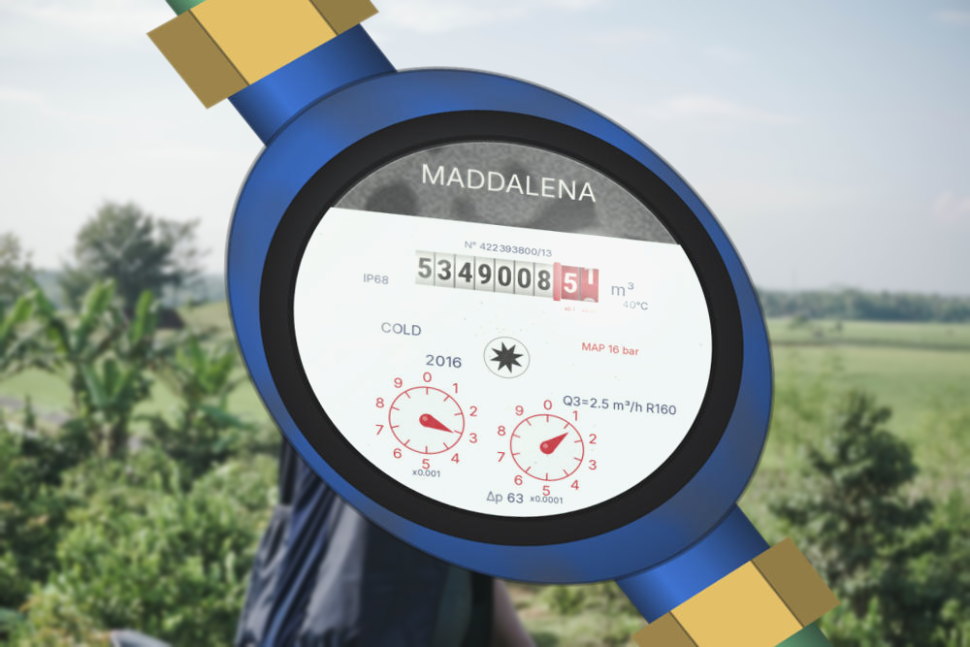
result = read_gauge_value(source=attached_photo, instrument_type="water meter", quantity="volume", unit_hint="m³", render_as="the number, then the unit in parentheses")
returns 5349008.5131 (m³)
